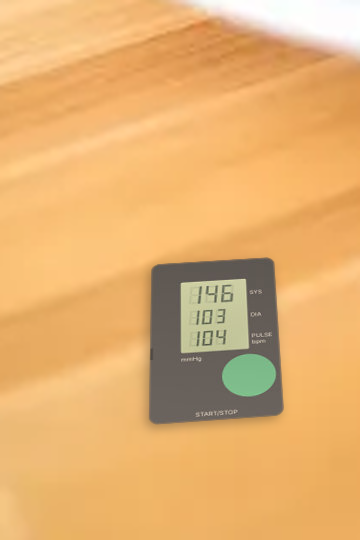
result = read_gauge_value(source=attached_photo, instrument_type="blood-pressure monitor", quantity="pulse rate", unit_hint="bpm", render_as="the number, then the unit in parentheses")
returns 104 (bpm)
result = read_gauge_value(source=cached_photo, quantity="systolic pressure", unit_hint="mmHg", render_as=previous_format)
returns 146 (mmHg)
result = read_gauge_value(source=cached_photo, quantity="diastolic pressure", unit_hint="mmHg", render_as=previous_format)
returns 103 (mmHg)
